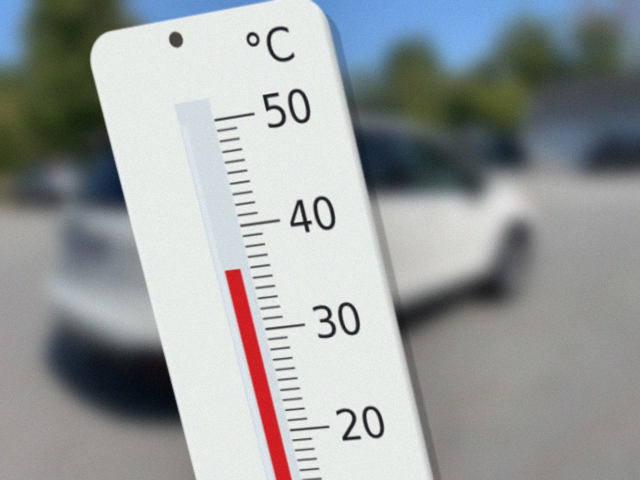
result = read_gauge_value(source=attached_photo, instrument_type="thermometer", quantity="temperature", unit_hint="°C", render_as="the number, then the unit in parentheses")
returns 36 (°C)
